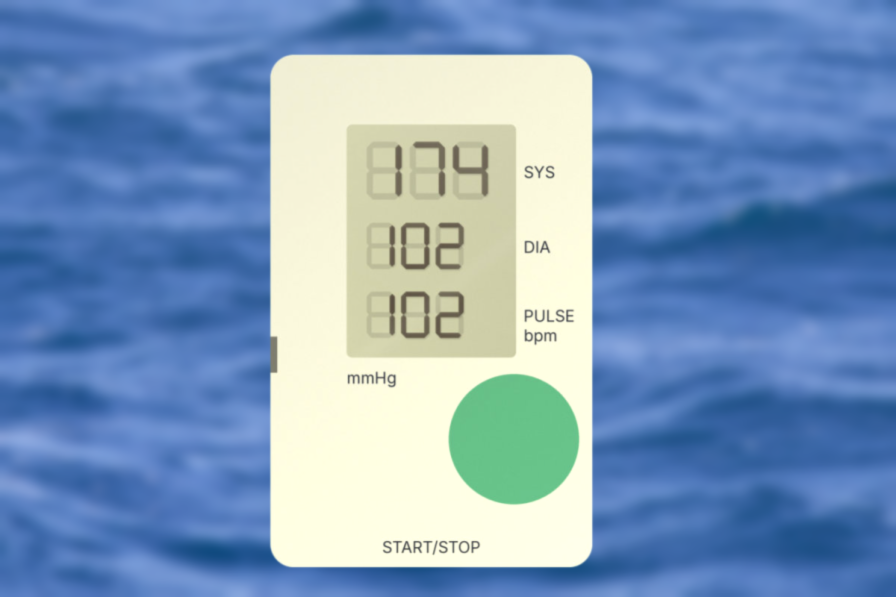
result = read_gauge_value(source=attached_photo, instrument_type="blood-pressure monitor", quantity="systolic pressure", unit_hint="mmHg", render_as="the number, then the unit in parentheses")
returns 174 (mmHg)
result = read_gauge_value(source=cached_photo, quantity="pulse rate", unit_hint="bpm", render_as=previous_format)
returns 102 (bpm)
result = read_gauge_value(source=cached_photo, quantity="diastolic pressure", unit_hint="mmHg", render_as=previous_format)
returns 102 (mmHg)
